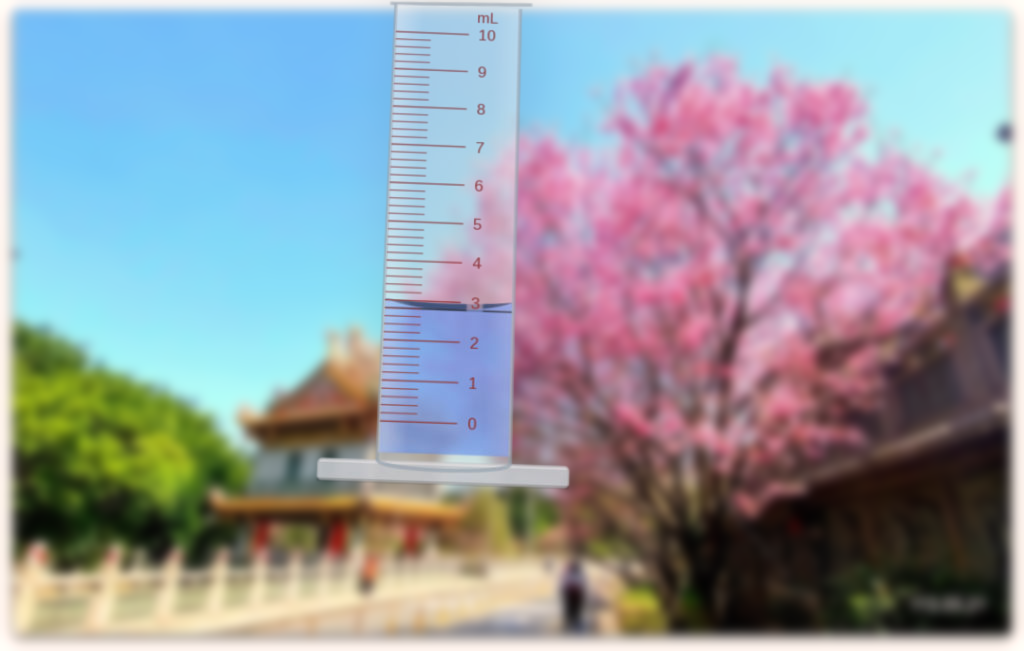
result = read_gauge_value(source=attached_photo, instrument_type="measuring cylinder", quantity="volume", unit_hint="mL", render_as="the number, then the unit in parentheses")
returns 2.8 (mL)
